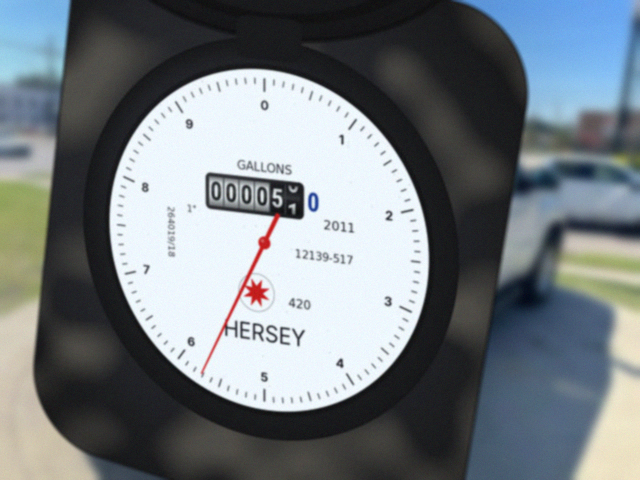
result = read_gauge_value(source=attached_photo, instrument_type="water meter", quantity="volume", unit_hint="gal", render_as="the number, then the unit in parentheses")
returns 505.7 (gal)
